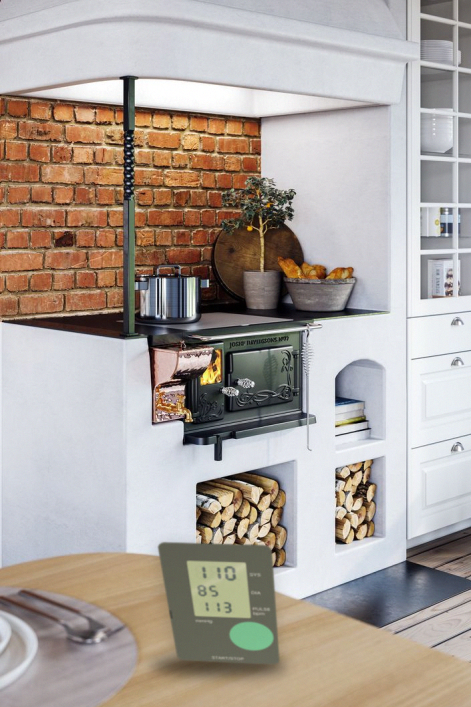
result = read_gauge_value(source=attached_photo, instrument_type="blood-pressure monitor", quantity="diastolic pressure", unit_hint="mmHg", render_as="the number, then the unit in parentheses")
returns 85 (mmHg)
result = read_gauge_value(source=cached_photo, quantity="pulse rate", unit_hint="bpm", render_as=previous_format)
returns 113 (bpm)
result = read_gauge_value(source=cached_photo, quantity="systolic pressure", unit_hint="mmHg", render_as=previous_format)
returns 110 (mmHg)
